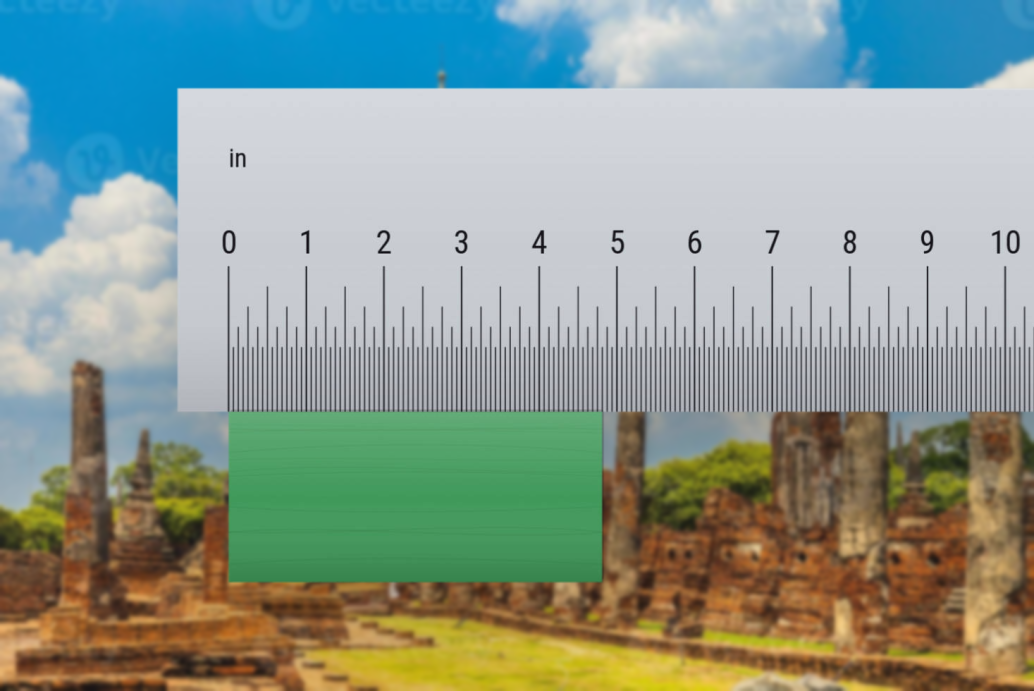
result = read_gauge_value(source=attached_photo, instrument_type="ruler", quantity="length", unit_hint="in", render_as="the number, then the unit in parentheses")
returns 4.8125 (in)
